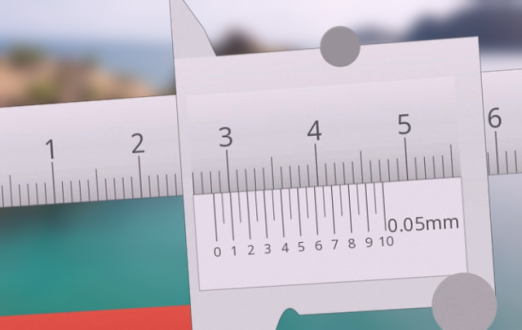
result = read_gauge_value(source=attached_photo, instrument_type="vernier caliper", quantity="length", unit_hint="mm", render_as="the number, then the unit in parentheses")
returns 28.2 (mm)
